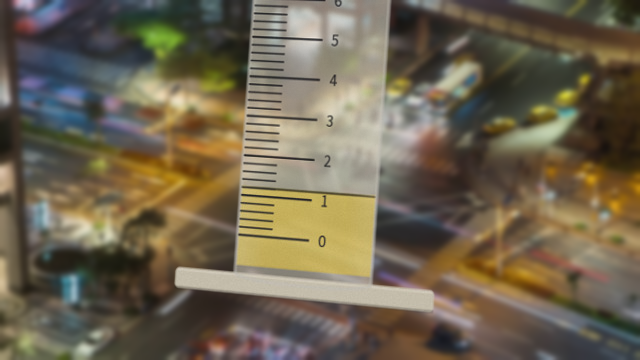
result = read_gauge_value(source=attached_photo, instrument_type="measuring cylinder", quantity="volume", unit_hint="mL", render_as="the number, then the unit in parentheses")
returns 1.2 (mL)
